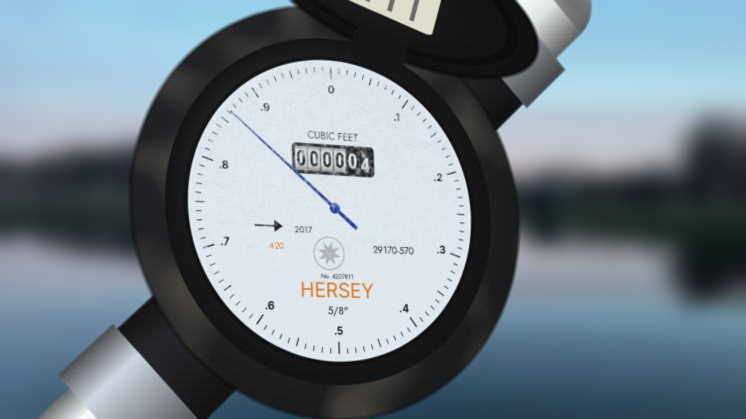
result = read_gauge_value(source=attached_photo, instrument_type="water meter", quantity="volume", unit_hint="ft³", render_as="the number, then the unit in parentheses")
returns 3.86 (ft³)
